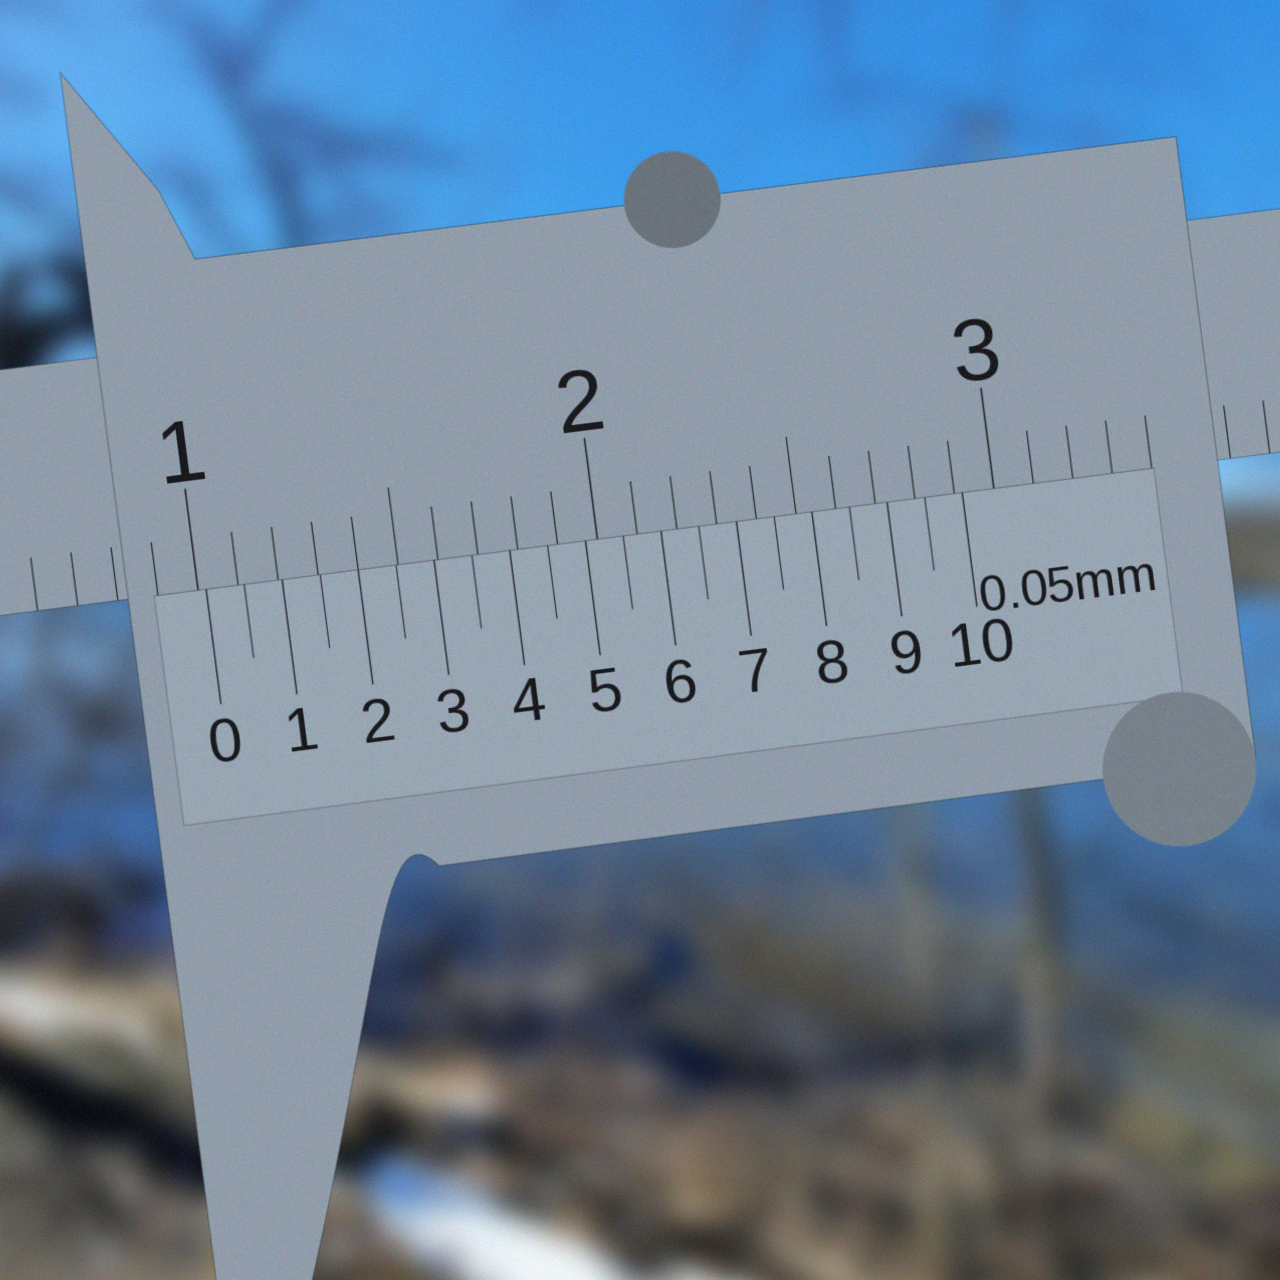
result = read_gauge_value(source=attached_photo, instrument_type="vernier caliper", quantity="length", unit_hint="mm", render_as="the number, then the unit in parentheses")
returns 10.20 (mm)
